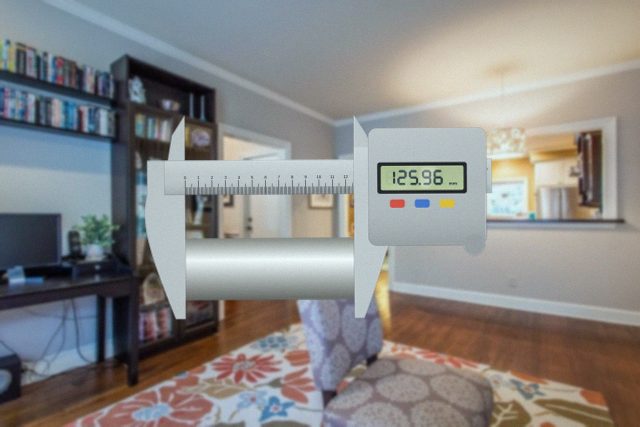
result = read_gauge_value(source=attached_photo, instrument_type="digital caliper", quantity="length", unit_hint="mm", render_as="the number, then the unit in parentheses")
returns 125.96 (mm)
